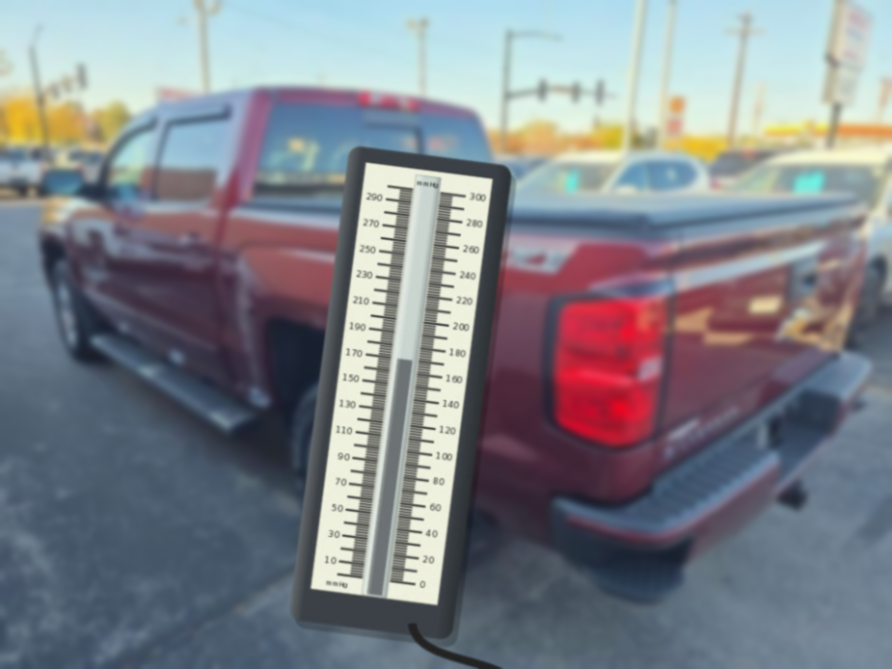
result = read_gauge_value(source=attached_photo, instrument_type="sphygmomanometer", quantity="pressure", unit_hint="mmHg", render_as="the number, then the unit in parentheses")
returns 170 (mmHg)
